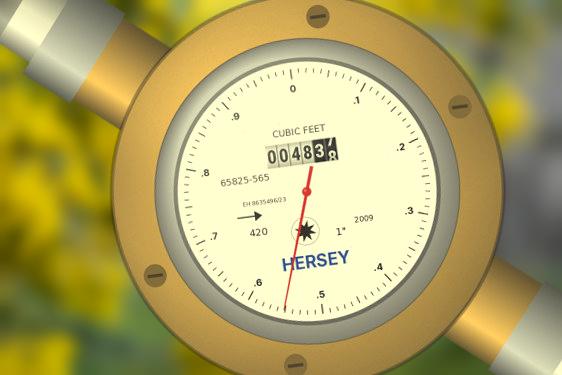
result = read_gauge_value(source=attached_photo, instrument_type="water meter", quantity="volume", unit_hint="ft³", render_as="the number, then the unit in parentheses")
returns 4837.55 (ft³)
